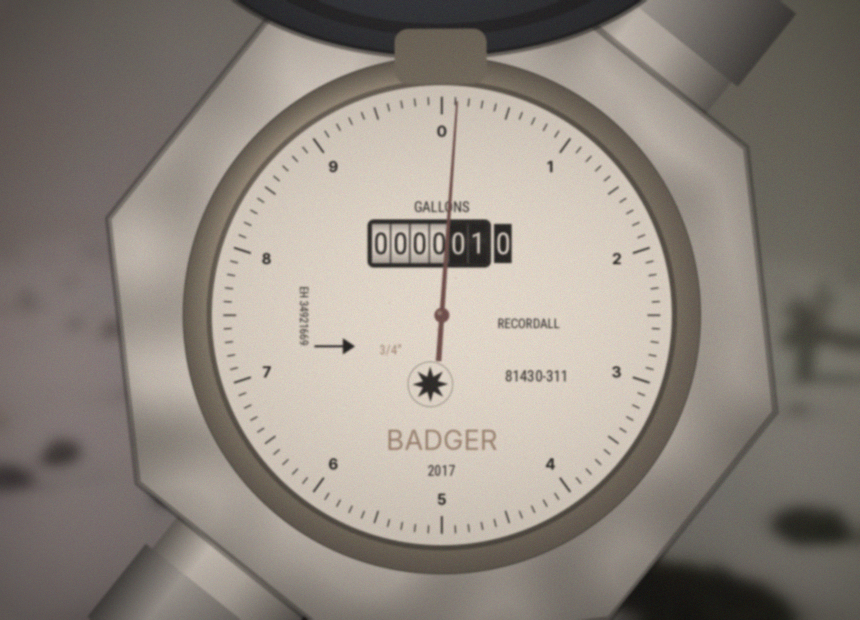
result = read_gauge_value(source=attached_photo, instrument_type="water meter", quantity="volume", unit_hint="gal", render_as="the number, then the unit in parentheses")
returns 10.1 (gal)
